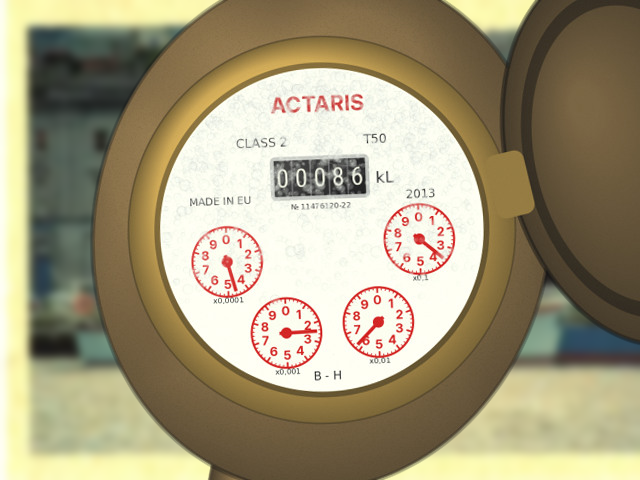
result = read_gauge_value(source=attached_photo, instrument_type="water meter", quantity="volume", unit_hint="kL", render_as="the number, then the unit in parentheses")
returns 86.3624 (kL)
